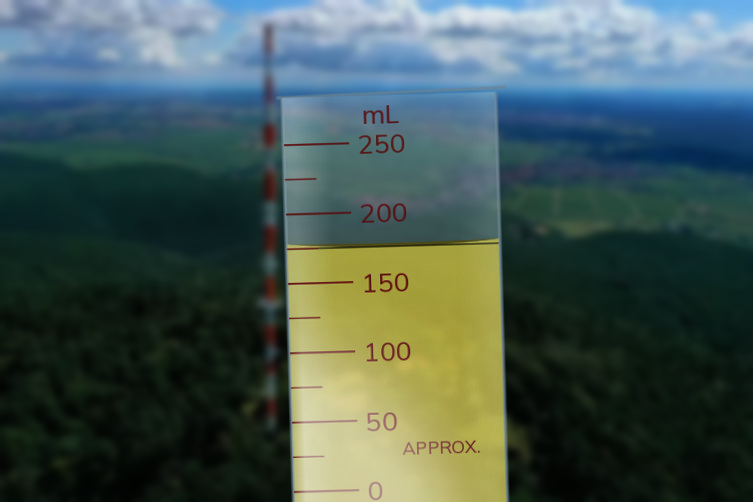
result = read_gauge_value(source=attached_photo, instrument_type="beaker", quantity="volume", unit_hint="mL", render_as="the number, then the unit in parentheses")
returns 175 (mL)
